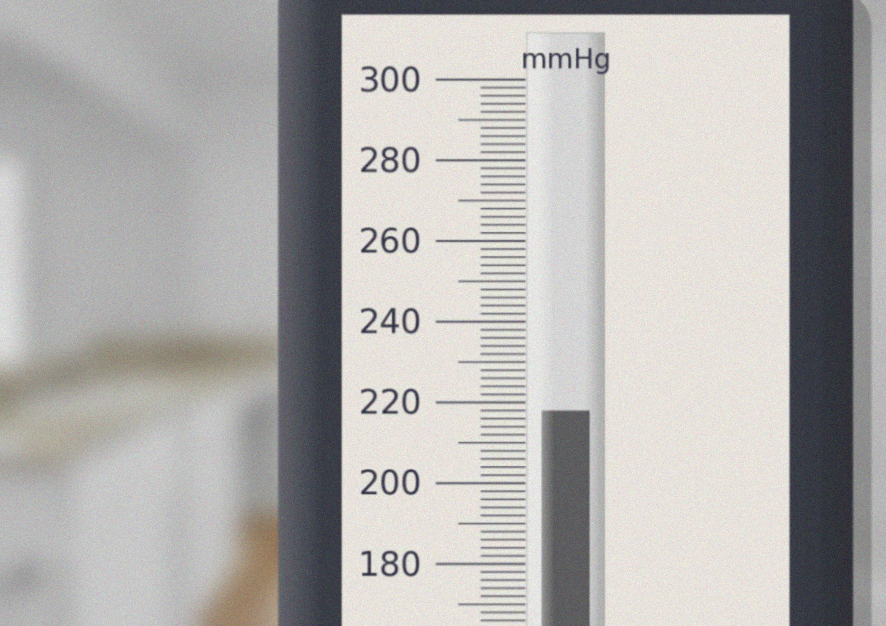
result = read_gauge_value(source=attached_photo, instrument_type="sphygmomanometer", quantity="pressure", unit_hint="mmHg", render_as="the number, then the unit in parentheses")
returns 218 (mmHg)
